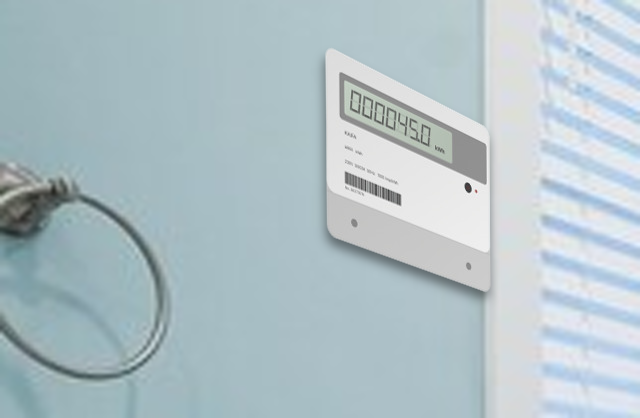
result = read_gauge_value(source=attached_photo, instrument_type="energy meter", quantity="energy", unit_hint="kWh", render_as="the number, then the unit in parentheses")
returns 45.0 (kWh)
